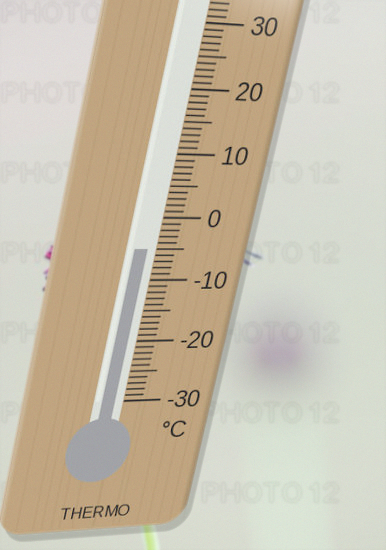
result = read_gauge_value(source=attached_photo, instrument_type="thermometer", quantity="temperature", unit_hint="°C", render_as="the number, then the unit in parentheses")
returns -5 (°C)
